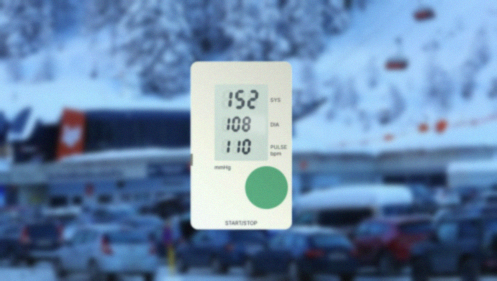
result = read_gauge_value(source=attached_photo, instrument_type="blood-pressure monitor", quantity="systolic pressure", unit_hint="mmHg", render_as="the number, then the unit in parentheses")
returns 152 (mmHg)
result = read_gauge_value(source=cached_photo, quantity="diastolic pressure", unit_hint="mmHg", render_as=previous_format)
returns 108 (mmHg)
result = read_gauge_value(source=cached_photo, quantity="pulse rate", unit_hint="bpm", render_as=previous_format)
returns 110 (bpm)
